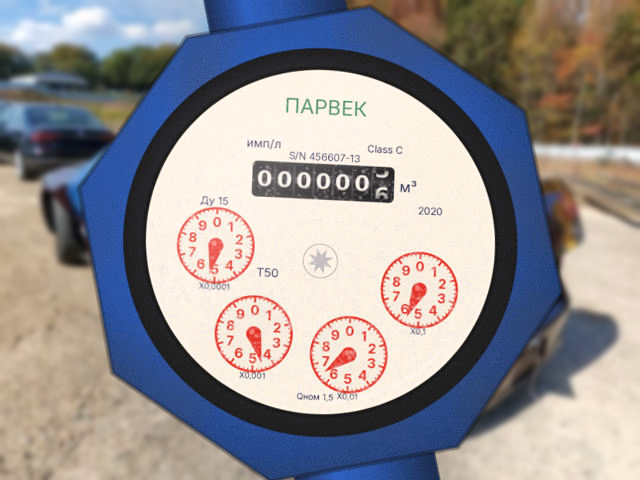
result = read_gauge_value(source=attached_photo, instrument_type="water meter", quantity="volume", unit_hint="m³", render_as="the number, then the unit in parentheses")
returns 5.5645 (m³)
